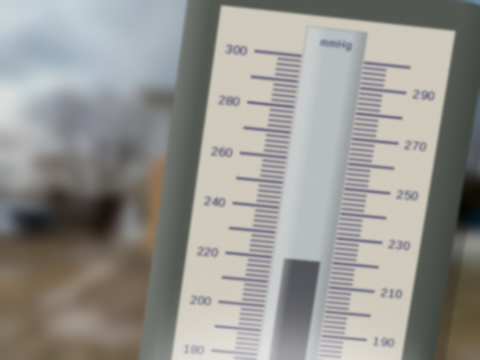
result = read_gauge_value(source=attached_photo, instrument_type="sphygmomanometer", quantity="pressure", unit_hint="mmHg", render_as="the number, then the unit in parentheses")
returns 220 (mmHg)
